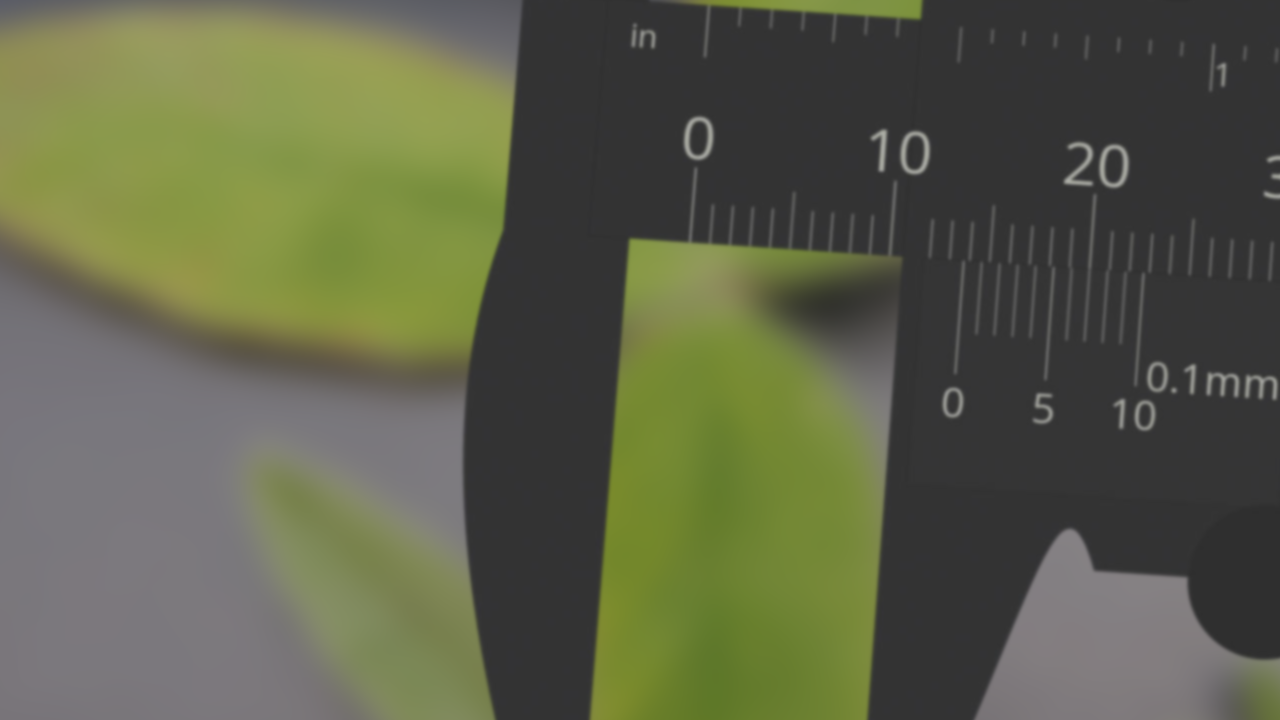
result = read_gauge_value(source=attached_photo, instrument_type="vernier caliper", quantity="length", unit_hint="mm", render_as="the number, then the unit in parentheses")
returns 13.7 (mm)
